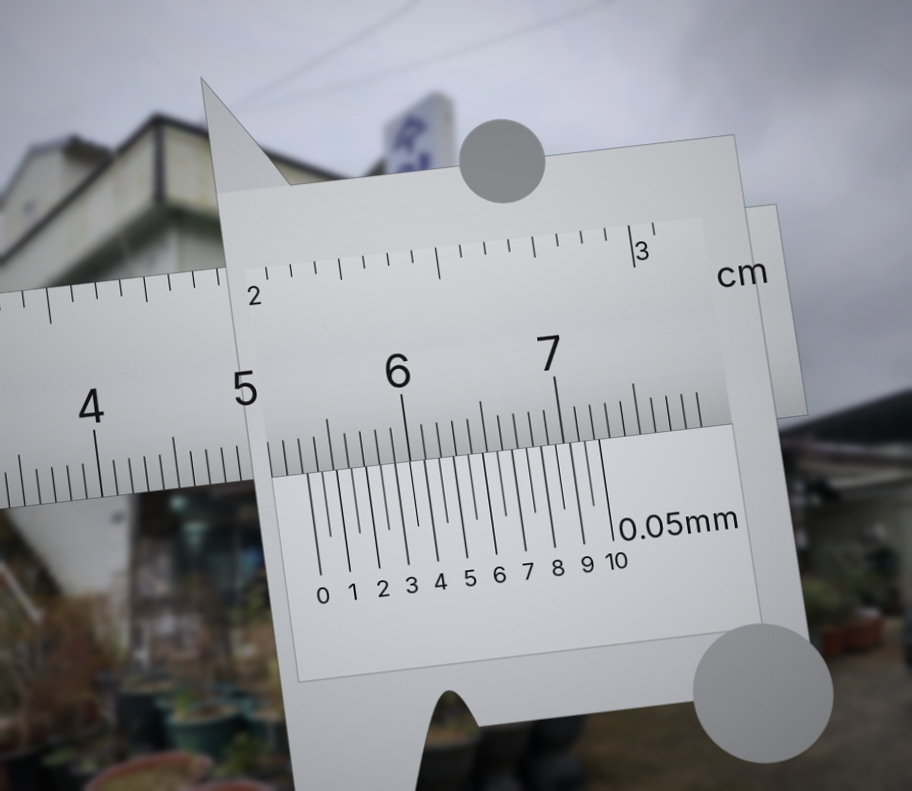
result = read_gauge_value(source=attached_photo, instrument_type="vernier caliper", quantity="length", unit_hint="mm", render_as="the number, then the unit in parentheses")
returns 53.3 (mm)
